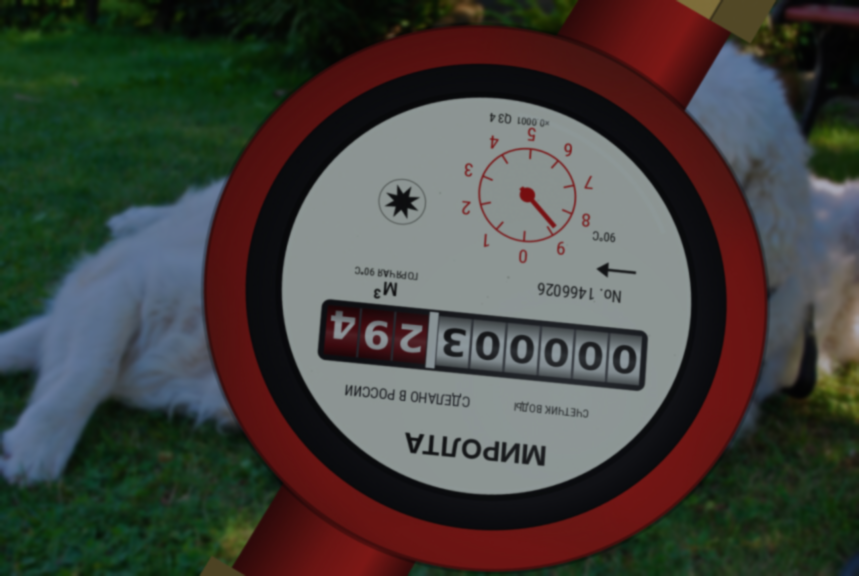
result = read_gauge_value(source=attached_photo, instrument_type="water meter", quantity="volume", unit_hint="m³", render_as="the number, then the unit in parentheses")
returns 3.2938 (m³)
